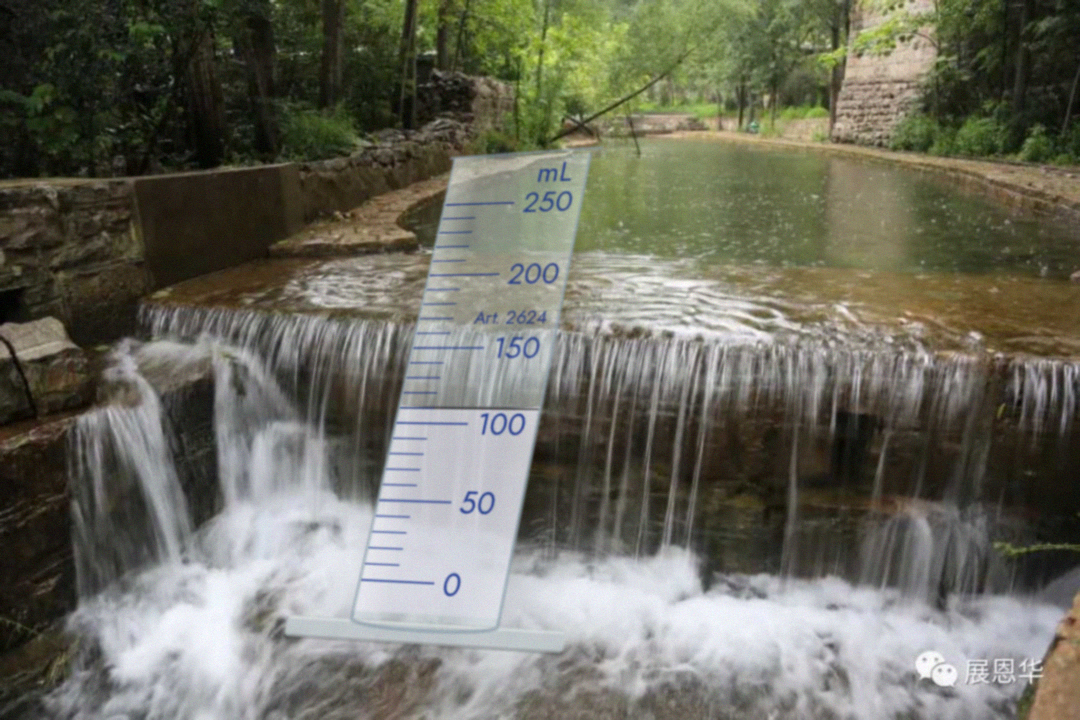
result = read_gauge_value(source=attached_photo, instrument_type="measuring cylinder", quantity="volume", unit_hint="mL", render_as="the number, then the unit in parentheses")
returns 110 (mL)
